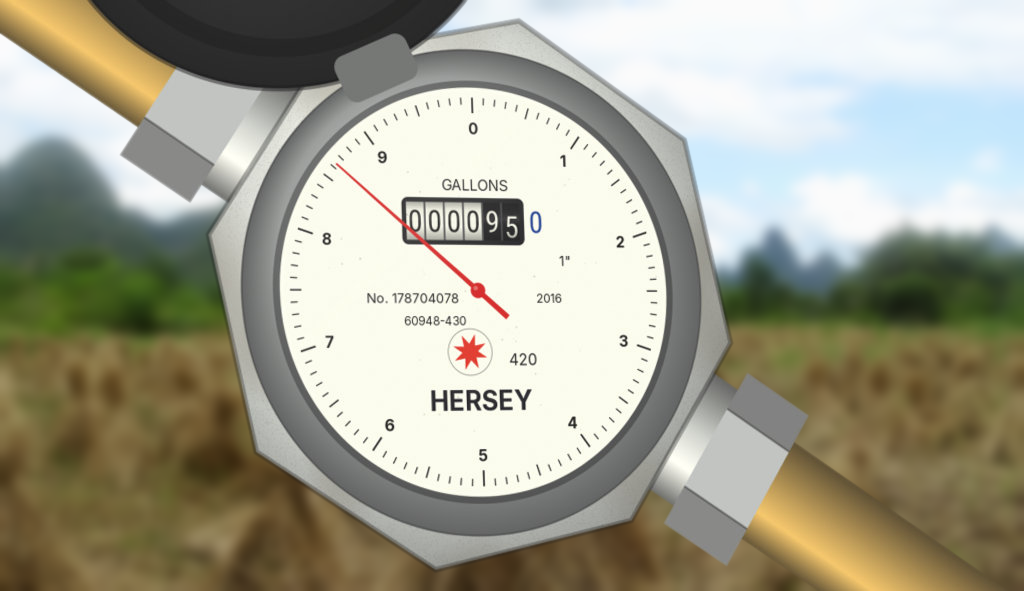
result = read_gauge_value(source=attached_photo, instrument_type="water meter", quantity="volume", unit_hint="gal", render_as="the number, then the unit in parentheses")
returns 948.6 (gal)
